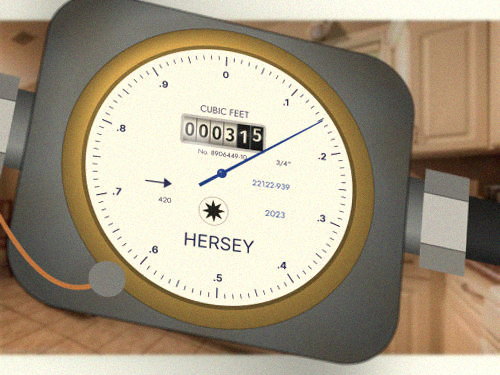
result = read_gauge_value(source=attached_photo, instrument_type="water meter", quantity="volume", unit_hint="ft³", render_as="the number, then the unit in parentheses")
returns 315.15 (ft³)
